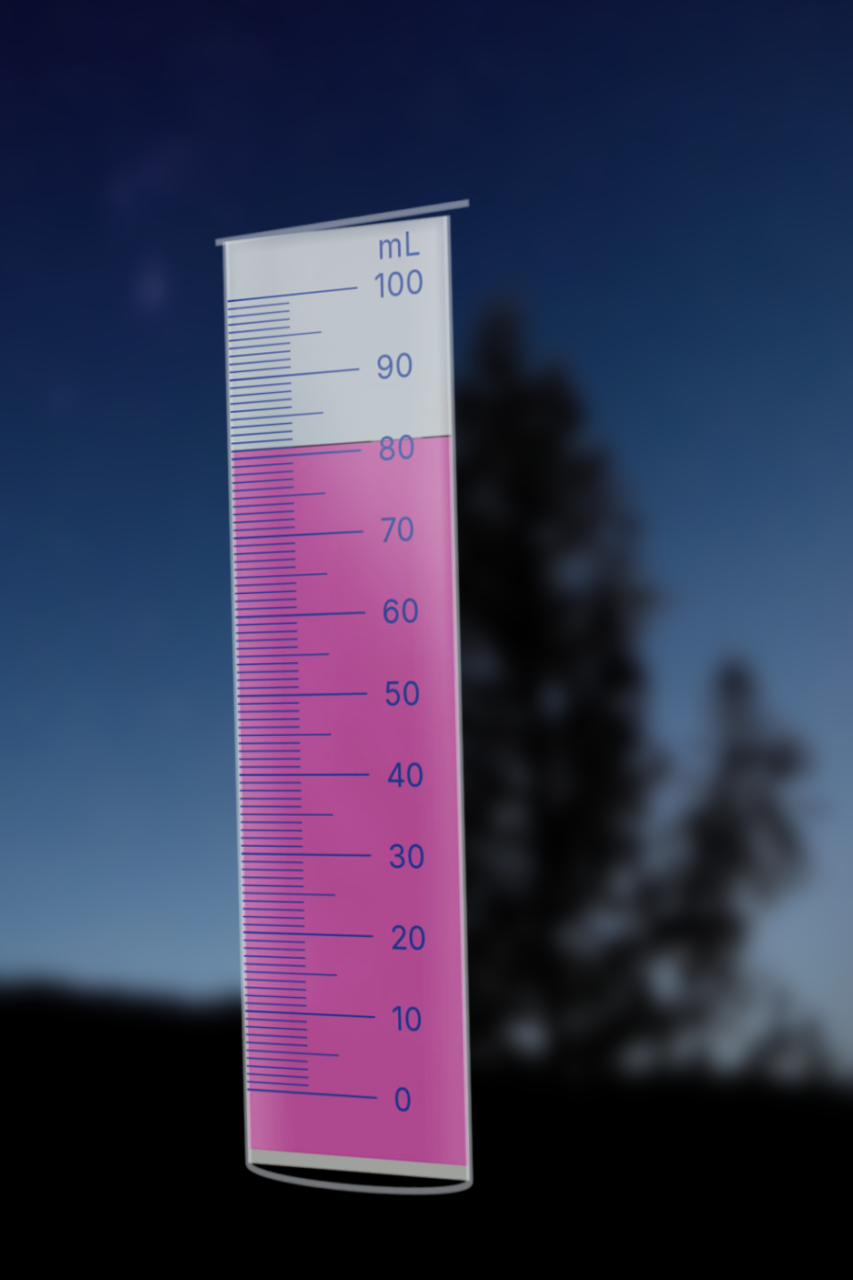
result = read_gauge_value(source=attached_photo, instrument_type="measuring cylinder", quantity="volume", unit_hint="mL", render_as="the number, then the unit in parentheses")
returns 81 (mL)
